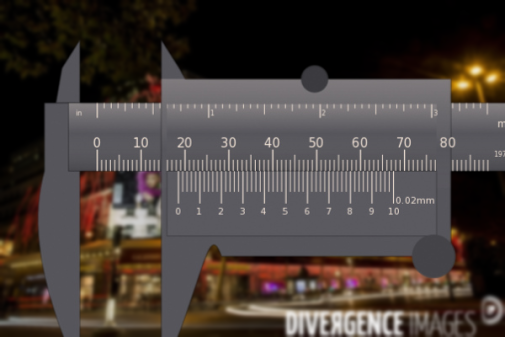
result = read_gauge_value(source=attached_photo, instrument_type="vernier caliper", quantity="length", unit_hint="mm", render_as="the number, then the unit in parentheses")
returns 18.5 (mm)
